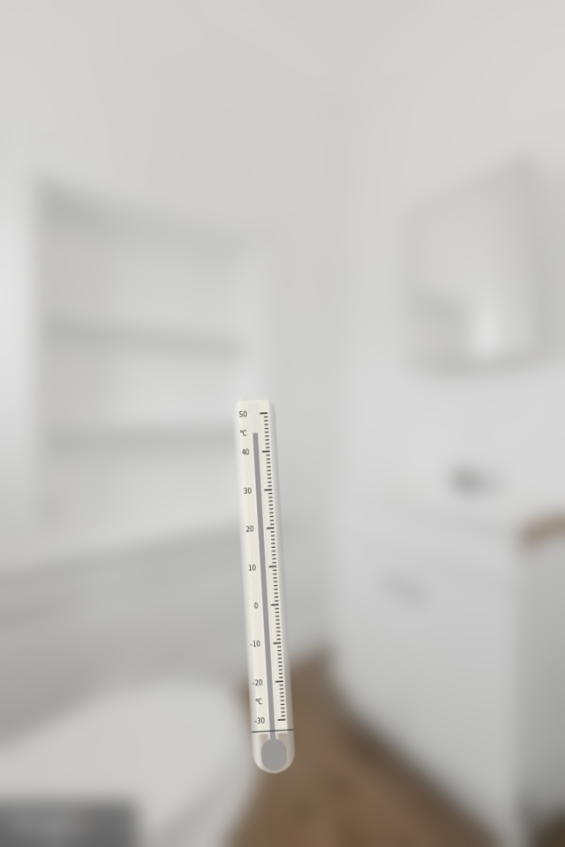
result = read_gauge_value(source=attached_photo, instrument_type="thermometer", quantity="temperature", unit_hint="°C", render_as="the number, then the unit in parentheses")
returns 45 (°C)
